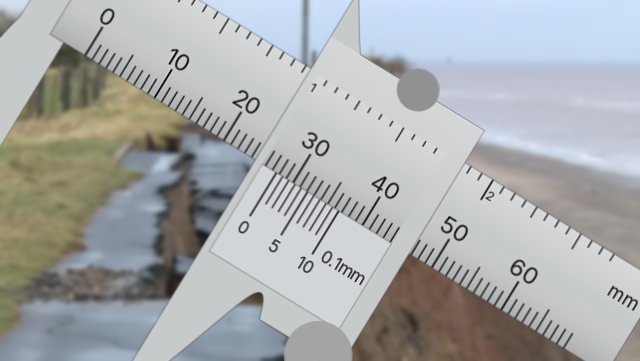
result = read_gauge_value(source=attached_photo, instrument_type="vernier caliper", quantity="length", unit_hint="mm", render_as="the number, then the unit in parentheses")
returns 27.6 (mm)
